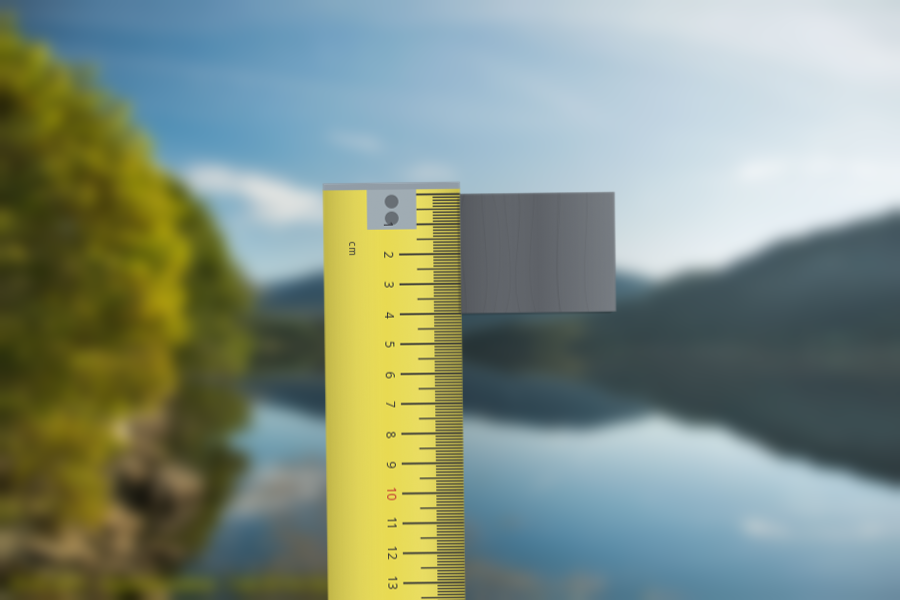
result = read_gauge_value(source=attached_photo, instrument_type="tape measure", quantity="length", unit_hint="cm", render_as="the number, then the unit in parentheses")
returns 4 (cm)
